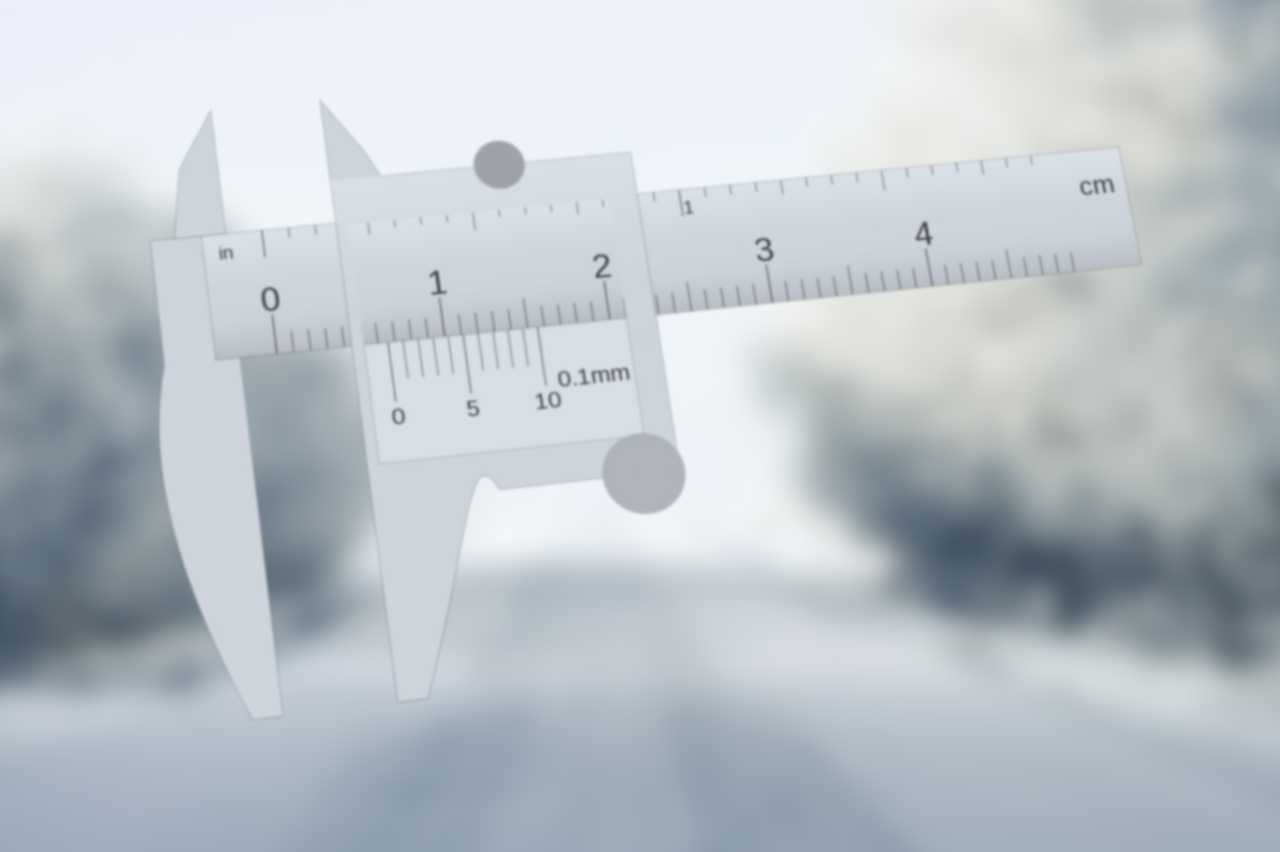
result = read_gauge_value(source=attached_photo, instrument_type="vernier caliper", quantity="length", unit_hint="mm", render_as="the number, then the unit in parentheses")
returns 6.6 (mm)
